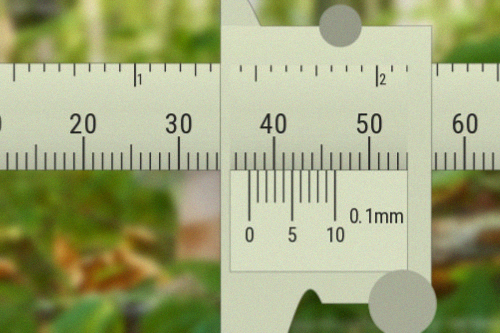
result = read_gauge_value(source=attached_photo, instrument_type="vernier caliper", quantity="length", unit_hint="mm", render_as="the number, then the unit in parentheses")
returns 37.4 (mm)
